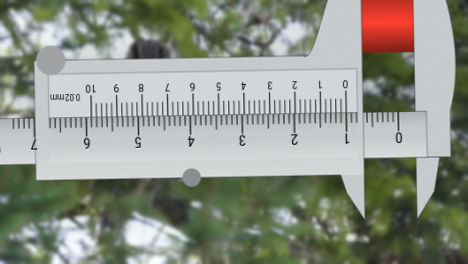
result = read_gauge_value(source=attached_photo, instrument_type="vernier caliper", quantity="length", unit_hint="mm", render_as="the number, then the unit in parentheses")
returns 10.0 (mm)
